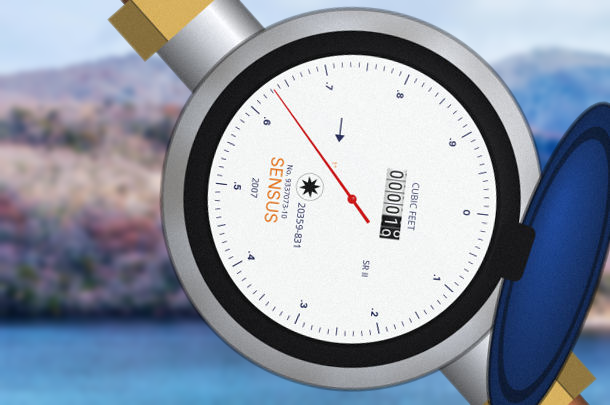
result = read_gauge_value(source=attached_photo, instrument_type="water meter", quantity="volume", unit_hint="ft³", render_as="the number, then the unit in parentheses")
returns 18.63 (ft³)
